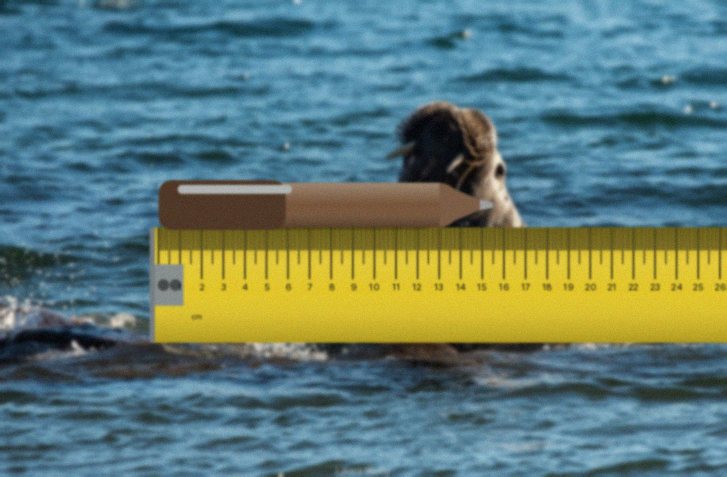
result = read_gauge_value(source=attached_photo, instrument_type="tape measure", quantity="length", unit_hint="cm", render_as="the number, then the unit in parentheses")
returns 15.5 (cm)
